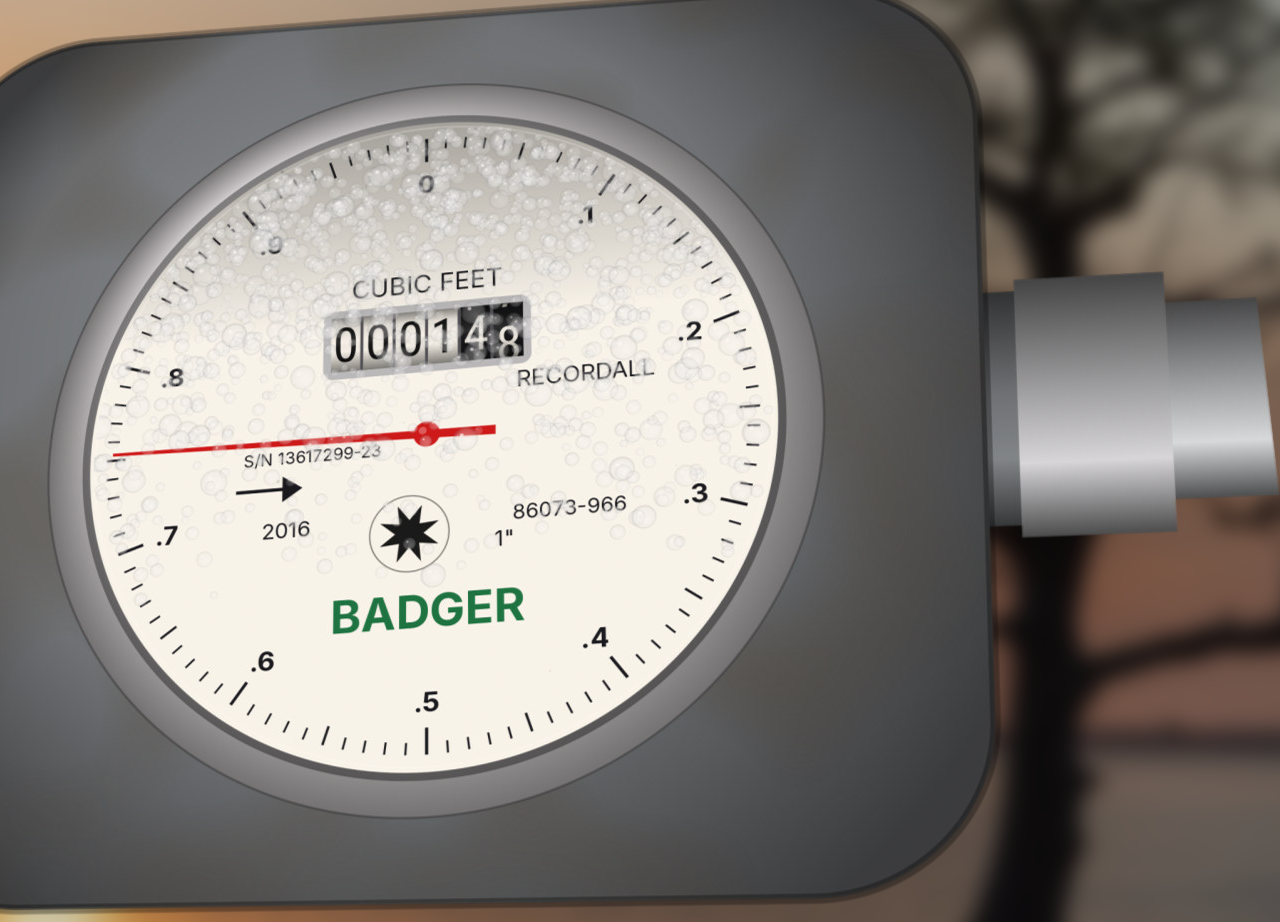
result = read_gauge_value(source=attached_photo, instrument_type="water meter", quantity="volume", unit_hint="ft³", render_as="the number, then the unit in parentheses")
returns 147.75 (ft³)
